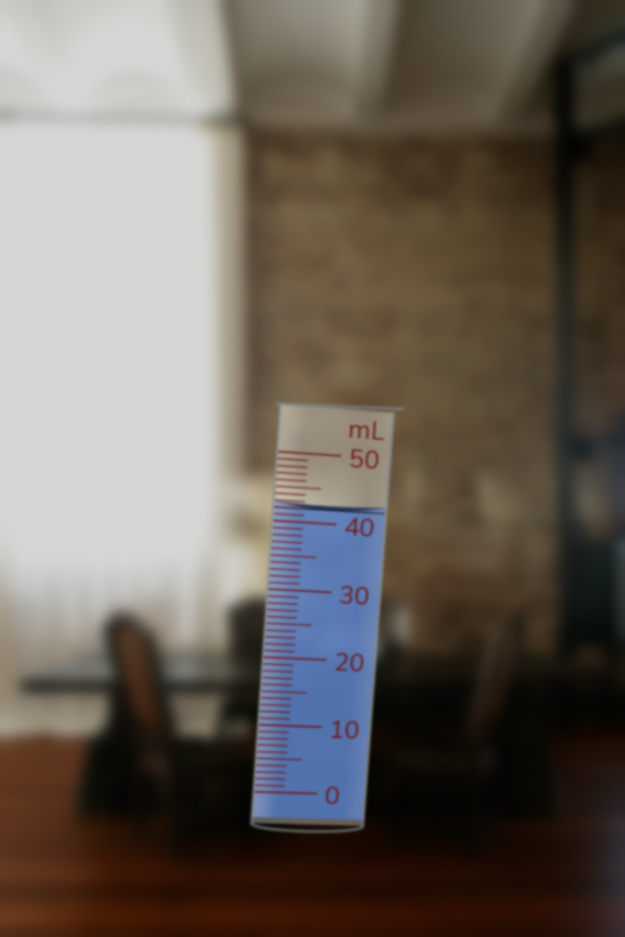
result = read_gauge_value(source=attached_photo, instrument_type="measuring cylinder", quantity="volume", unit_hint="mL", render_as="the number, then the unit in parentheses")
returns 42 (mL)
